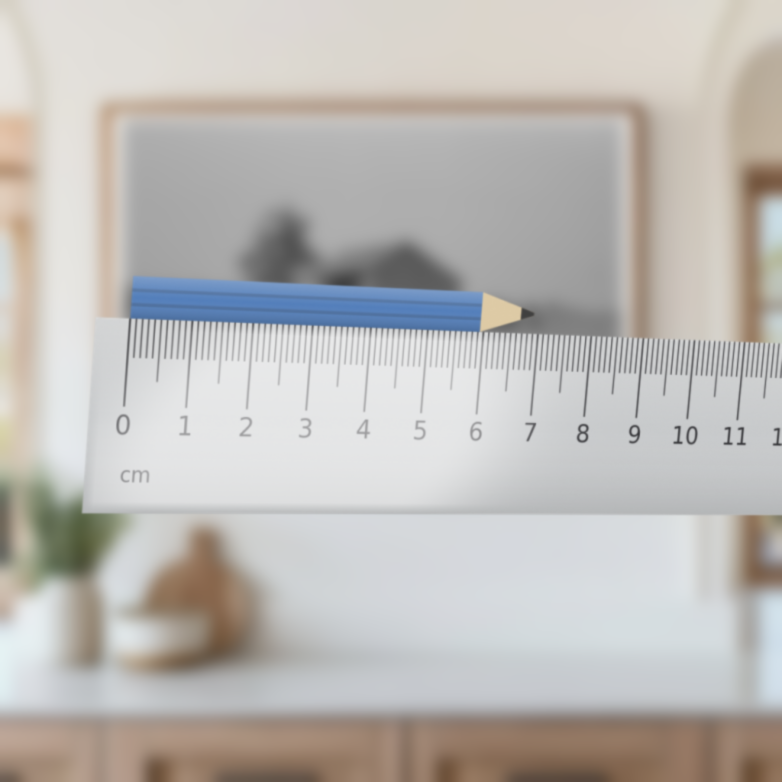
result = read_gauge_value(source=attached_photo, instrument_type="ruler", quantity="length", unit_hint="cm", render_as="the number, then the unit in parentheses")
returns 6.9 (cm)
